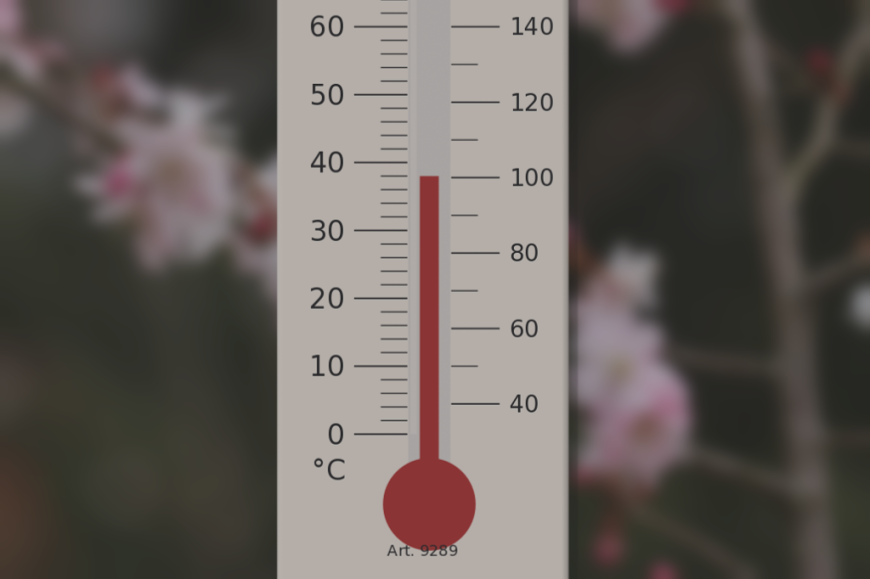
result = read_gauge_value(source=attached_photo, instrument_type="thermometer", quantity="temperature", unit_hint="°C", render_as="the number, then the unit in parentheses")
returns 38 (°C)
